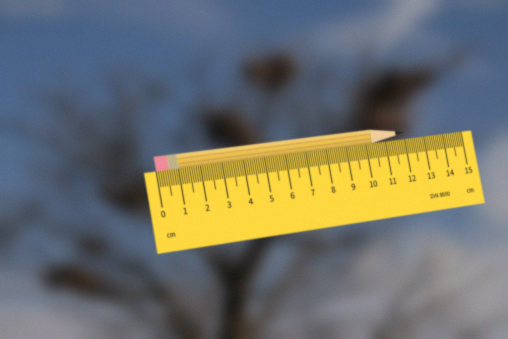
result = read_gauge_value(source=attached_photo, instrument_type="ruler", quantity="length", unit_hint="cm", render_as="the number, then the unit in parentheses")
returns 12 (cm)
